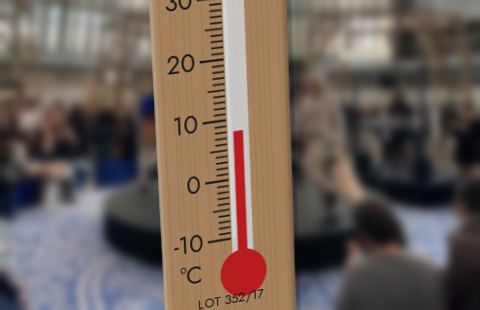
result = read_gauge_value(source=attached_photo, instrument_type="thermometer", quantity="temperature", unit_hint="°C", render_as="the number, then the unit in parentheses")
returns 8 (°C)
